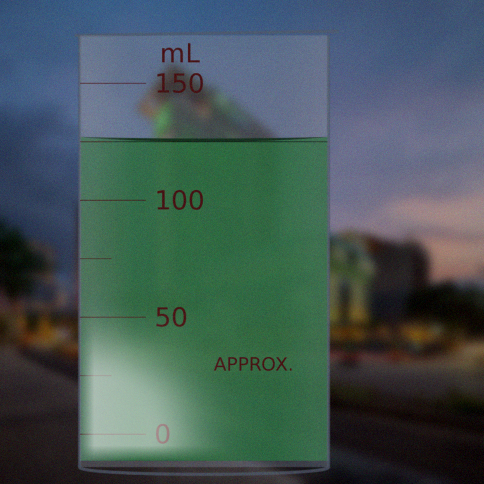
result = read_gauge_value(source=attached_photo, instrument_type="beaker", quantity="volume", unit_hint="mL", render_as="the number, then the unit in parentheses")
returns 125 (mL)
